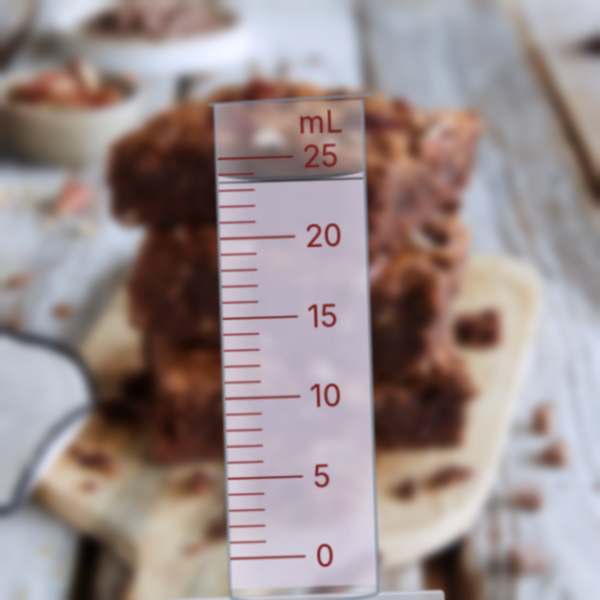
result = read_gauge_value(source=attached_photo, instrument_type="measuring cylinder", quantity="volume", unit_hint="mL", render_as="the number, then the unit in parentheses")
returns 23.5 (mL)
